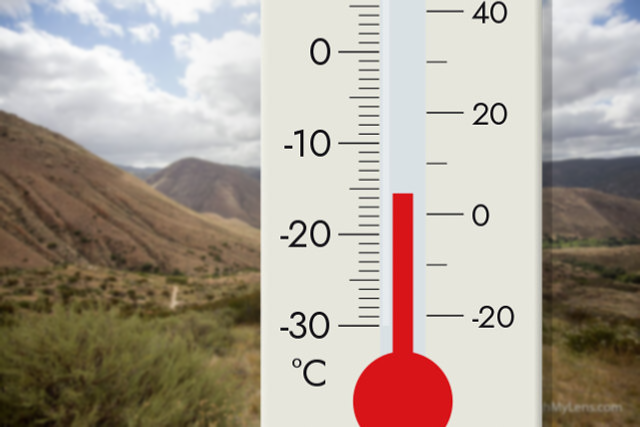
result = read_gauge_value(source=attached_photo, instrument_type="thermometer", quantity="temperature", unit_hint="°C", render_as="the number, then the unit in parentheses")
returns -15.5 (°C)
